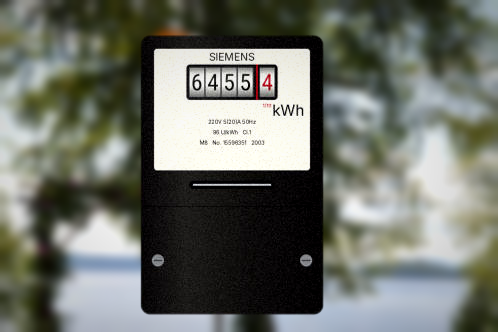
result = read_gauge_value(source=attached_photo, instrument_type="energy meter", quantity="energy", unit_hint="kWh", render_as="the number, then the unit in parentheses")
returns 6455.4 (kWh)
